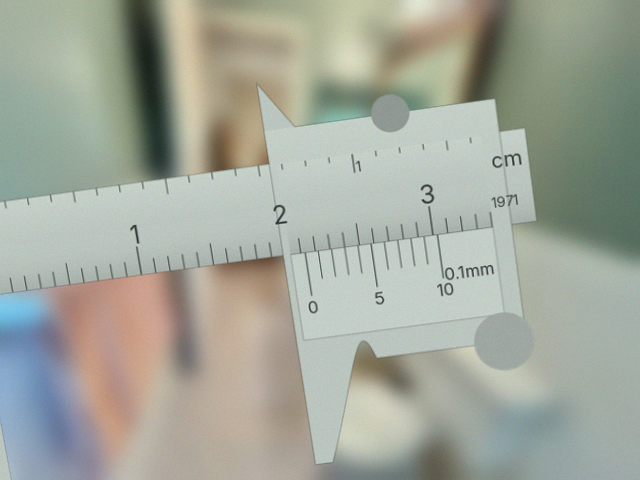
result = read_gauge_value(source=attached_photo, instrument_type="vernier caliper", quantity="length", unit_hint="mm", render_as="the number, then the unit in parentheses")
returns 21.3 (mm)
